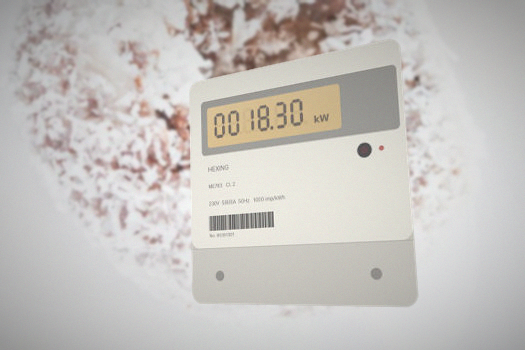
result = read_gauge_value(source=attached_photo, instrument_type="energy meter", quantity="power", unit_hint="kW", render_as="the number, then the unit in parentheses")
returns 18.30 (kW)
